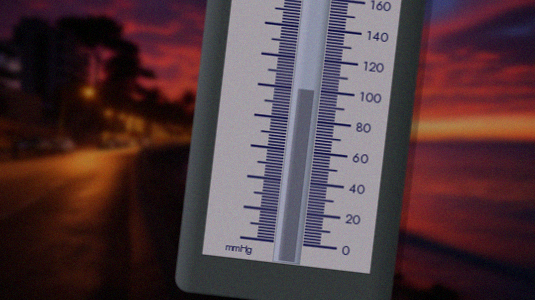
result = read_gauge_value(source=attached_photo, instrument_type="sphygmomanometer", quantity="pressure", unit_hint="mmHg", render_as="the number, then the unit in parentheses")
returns 100 (mmHg)
